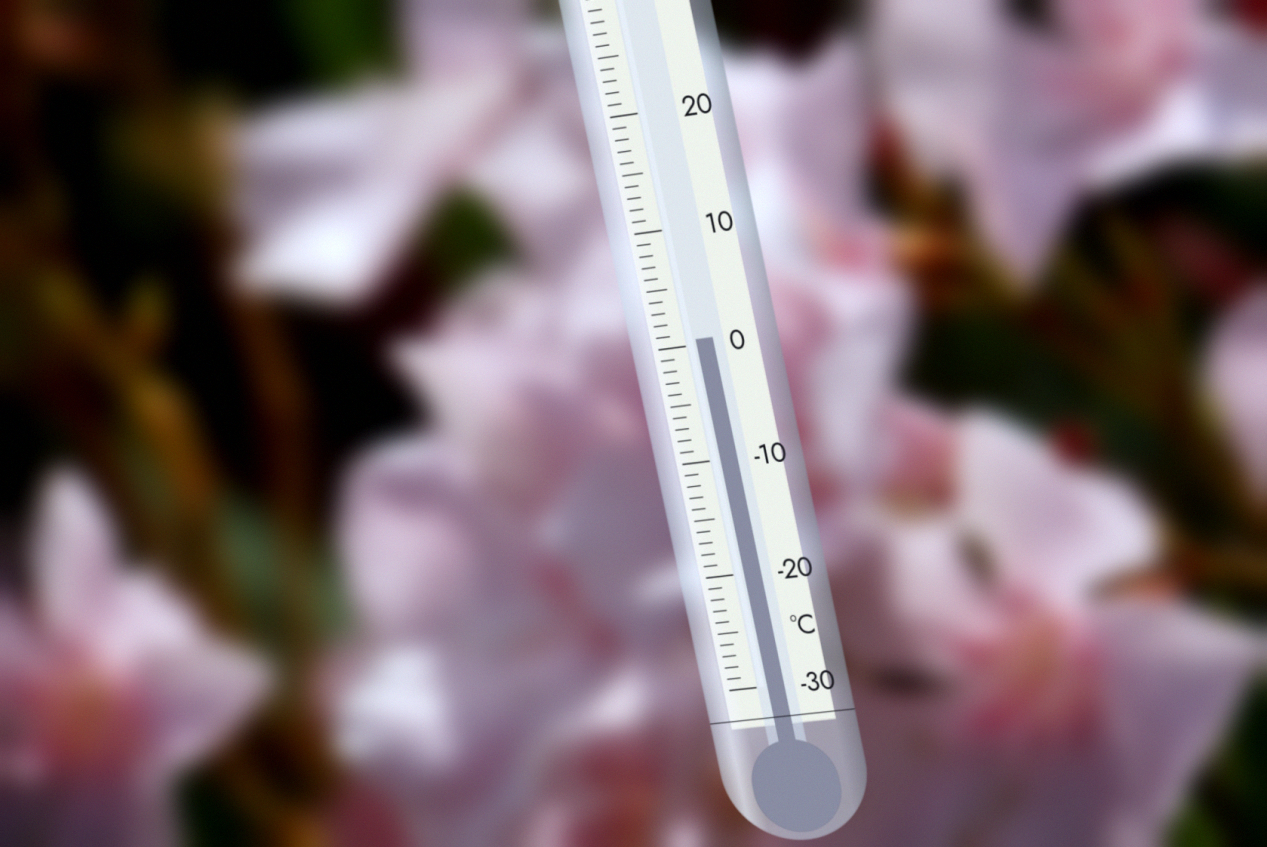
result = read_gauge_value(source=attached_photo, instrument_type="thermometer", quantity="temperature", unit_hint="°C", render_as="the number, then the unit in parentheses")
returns 0.5 (°C)
